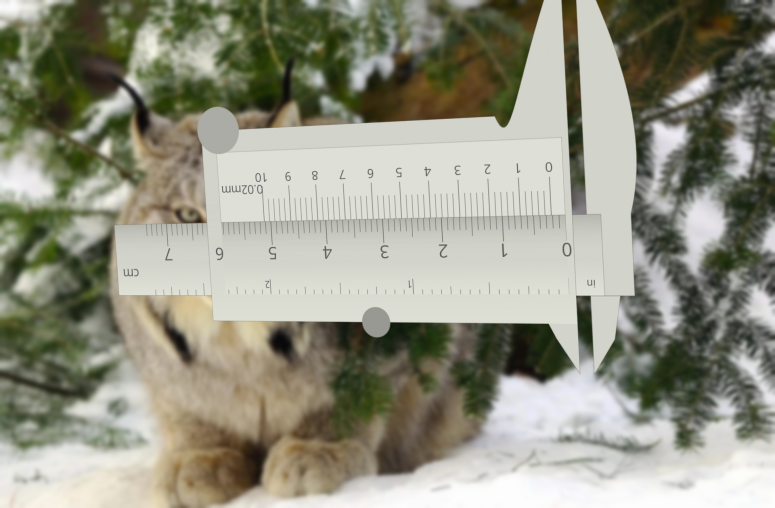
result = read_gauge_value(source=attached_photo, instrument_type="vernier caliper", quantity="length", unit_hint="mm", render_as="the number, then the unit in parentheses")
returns 2.2 (mm)
